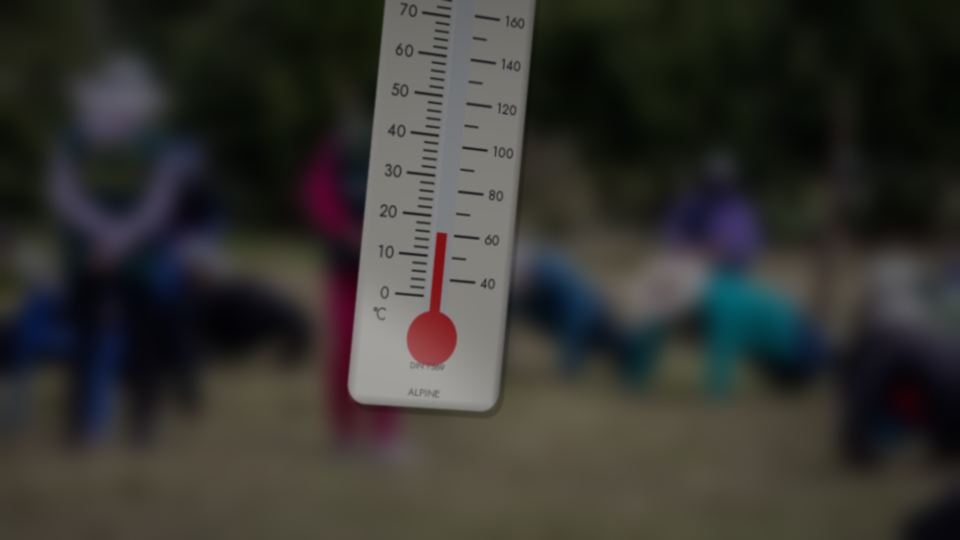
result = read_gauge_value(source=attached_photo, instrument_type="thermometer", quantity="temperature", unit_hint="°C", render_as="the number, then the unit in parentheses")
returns 16 (°C)
